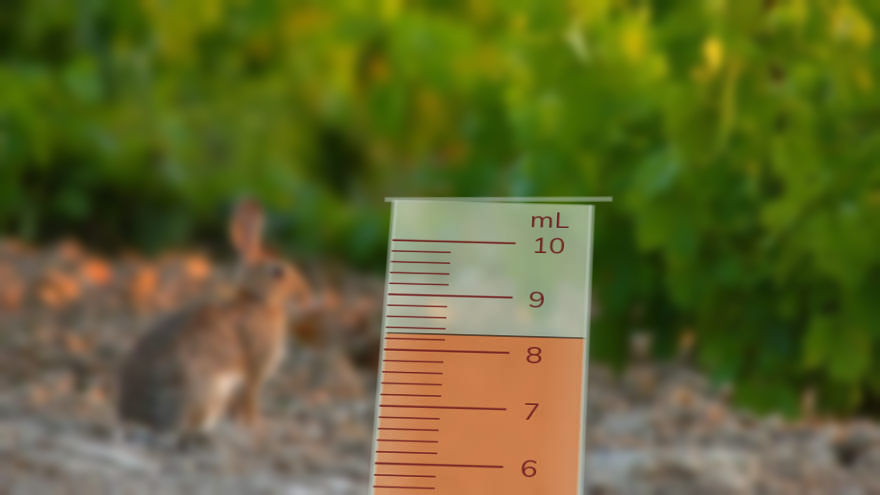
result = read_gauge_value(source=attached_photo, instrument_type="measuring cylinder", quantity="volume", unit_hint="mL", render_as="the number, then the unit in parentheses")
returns 8.3 (mL)
